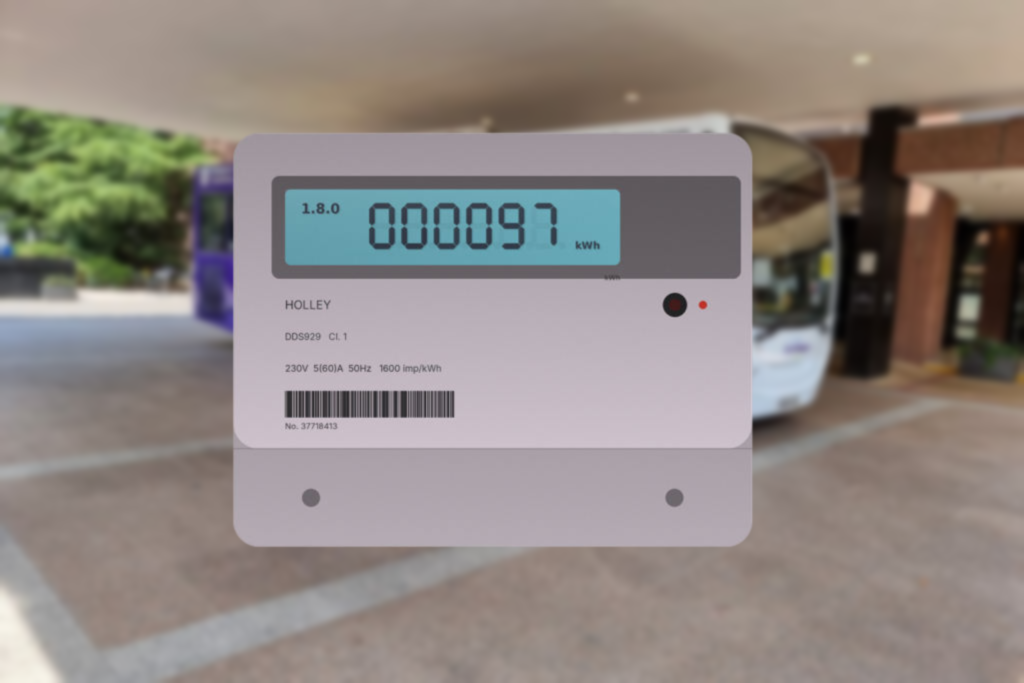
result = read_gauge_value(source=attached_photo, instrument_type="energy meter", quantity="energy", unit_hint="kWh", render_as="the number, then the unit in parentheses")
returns 97 (kWh)
